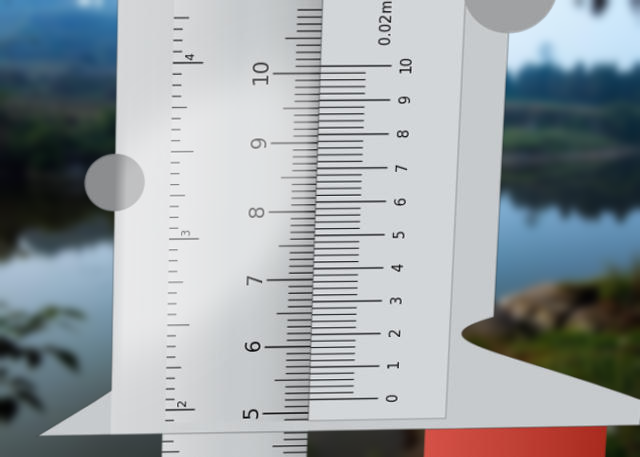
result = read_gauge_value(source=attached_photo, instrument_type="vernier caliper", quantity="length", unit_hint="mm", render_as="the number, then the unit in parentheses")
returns 52.0 (mm)
